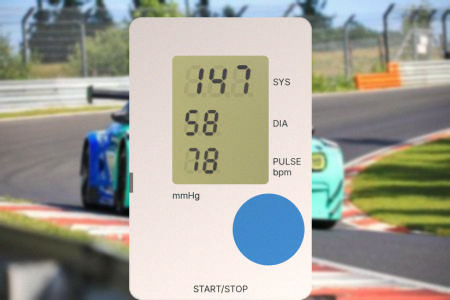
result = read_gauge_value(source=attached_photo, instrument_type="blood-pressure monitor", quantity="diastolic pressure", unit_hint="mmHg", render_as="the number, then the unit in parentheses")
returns 58 (mmHg)
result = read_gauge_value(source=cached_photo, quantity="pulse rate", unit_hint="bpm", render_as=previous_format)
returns 78 (bpm)
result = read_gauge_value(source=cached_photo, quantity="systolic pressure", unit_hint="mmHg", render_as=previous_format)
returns 147 (mmHg)
